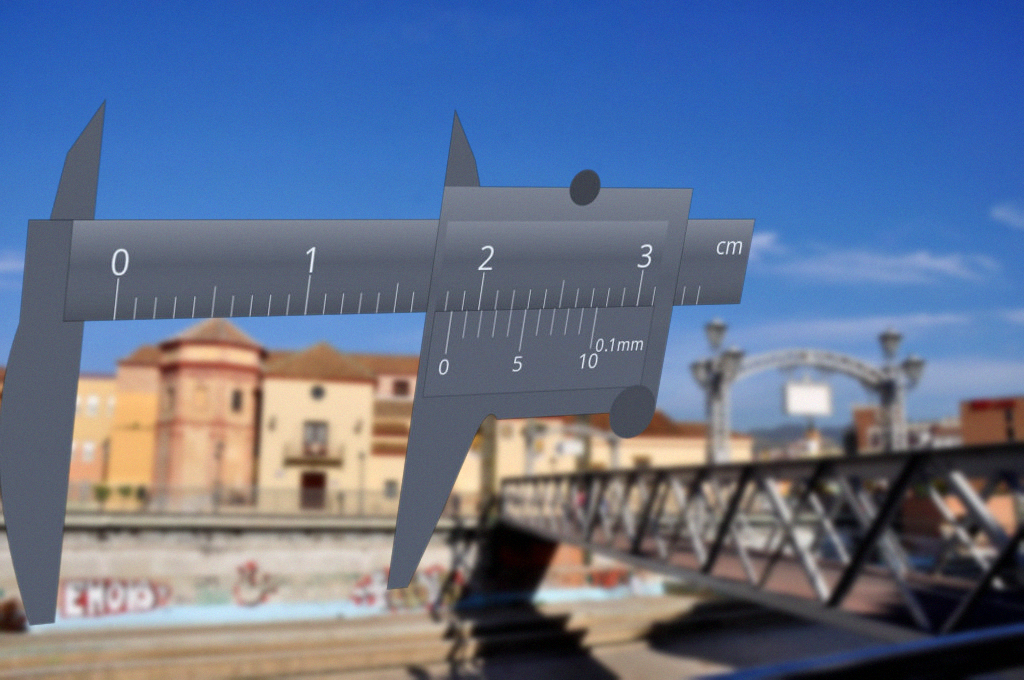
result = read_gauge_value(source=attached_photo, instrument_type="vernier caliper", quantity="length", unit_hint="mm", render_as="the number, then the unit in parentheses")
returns 18.4 (mm)
